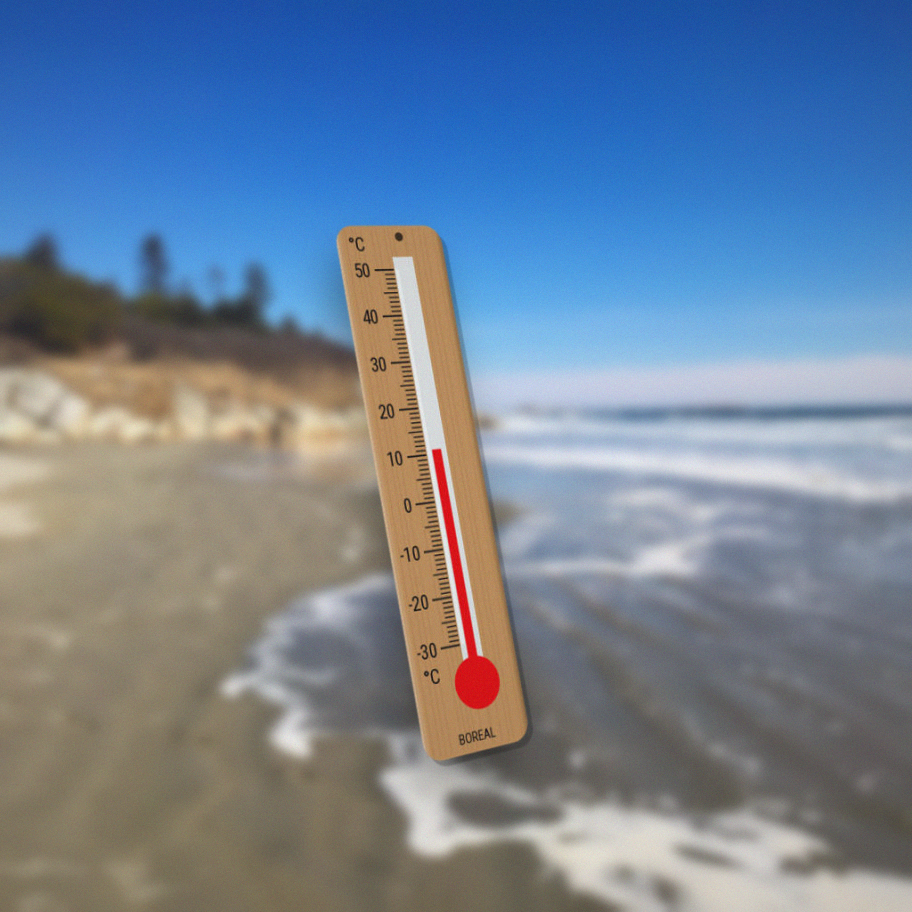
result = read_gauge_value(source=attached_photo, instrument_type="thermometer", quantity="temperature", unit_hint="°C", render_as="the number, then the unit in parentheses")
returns 11 (°C)
